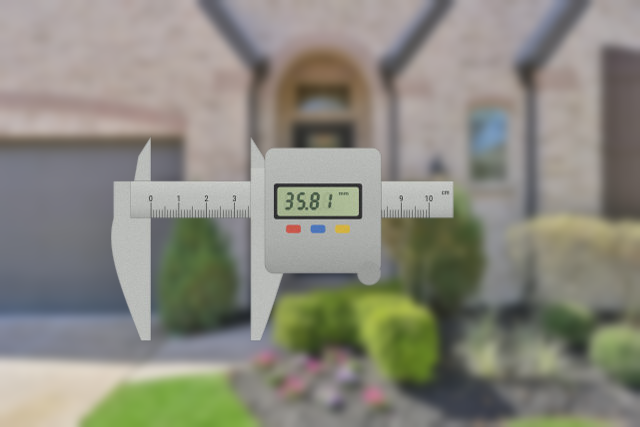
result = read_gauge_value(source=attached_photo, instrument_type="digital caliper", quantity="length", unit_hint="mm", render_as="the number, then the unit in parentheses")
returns 35.81 (mm)
